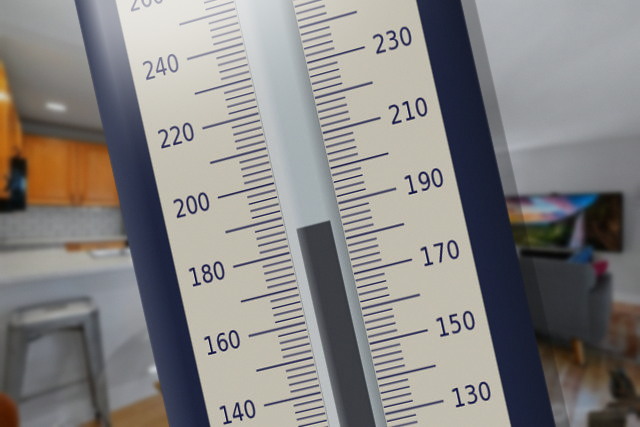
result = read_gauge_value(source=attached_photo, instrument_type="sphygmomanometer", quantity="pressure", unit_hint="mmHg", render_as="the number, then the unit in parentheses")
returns 186 (mmHg)
